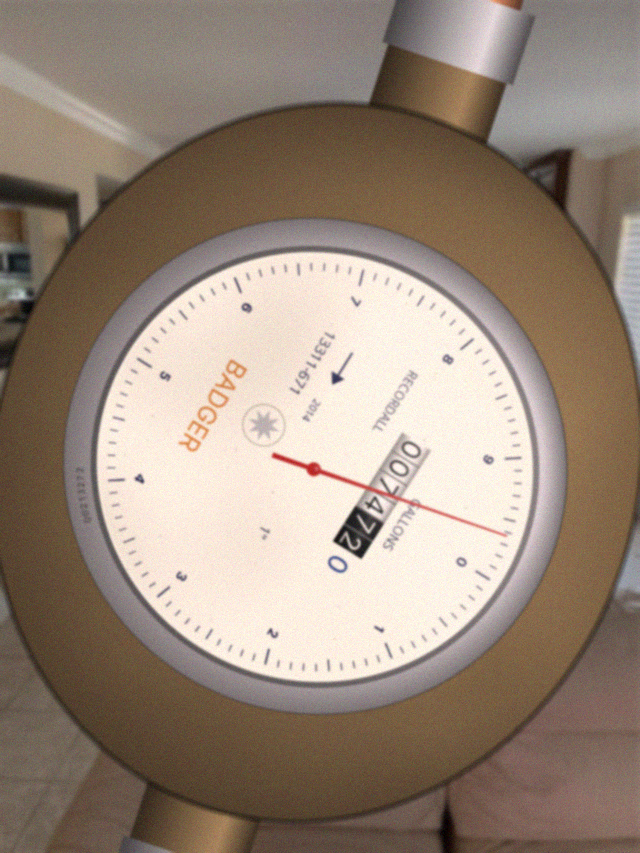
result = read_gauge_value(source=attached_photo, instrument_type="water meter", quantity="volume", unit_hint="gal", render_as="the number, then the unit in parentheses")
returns 74719.6 (gal)
